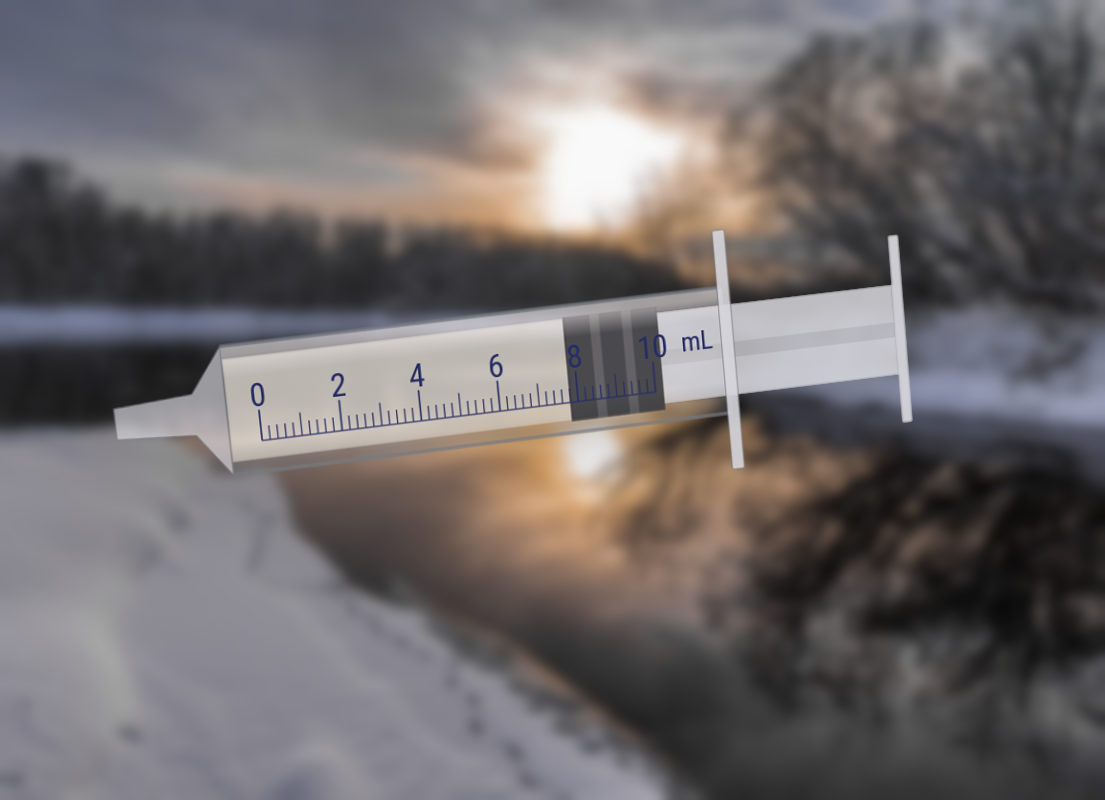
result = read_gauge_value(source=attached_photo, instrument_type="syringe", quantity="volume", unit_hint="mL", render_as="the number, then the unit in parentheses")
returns 7.8 (mL)
